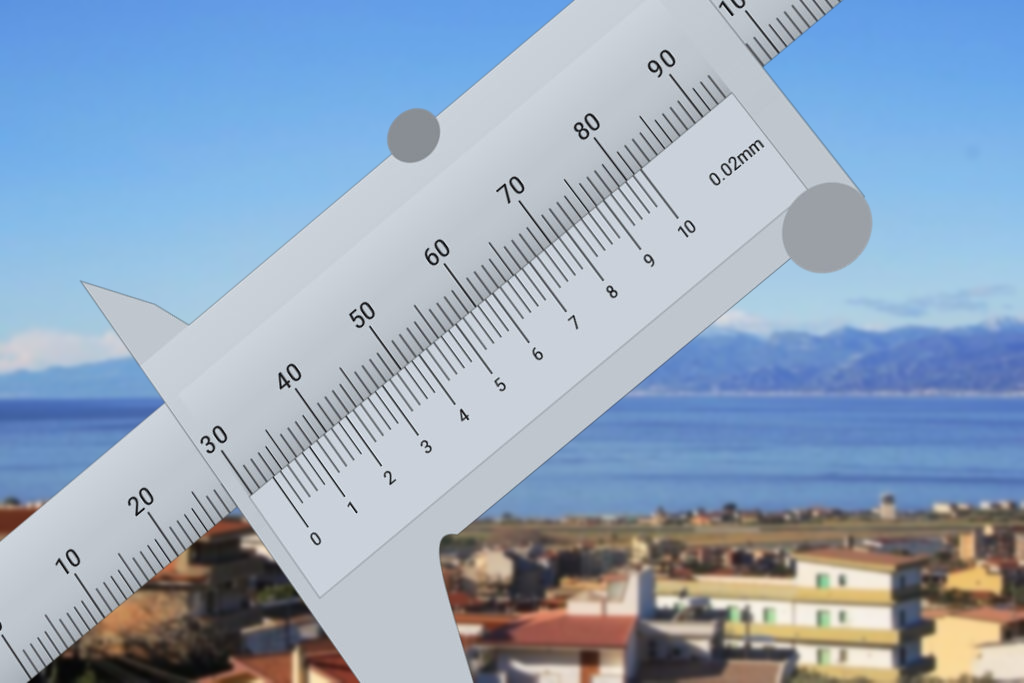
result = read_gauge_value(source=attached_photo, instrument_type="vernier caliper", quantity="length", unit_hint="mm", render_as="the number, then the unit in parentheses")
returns 32.8 (mm)
